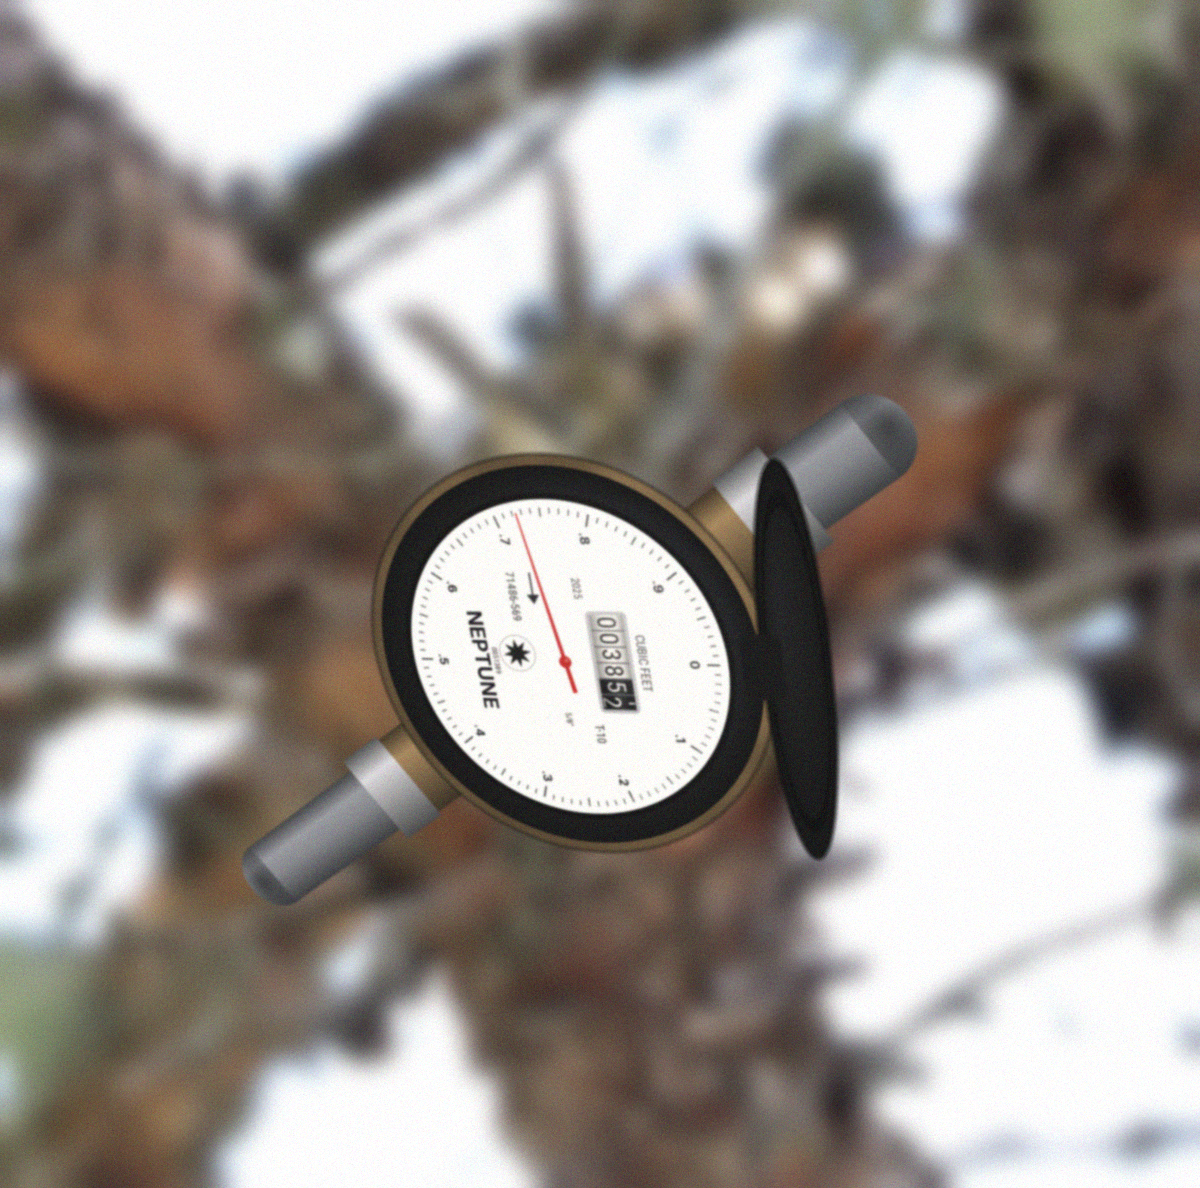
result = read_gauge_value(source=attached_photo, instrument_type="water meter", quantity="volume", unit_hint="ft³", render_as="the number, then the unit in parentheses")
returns 3851.72 (ft³)
